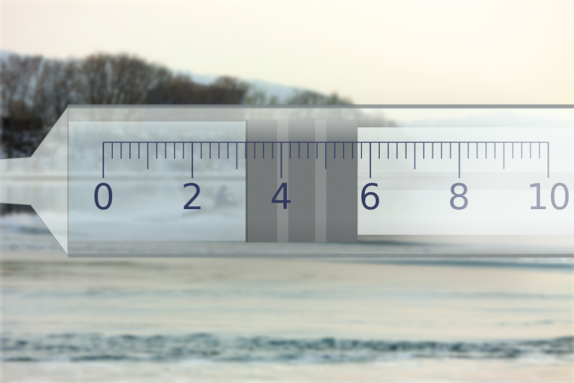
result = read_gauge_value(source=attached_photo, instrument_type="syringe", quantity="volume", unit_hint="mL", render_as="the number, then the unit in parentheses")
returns 3.2 (mL)
